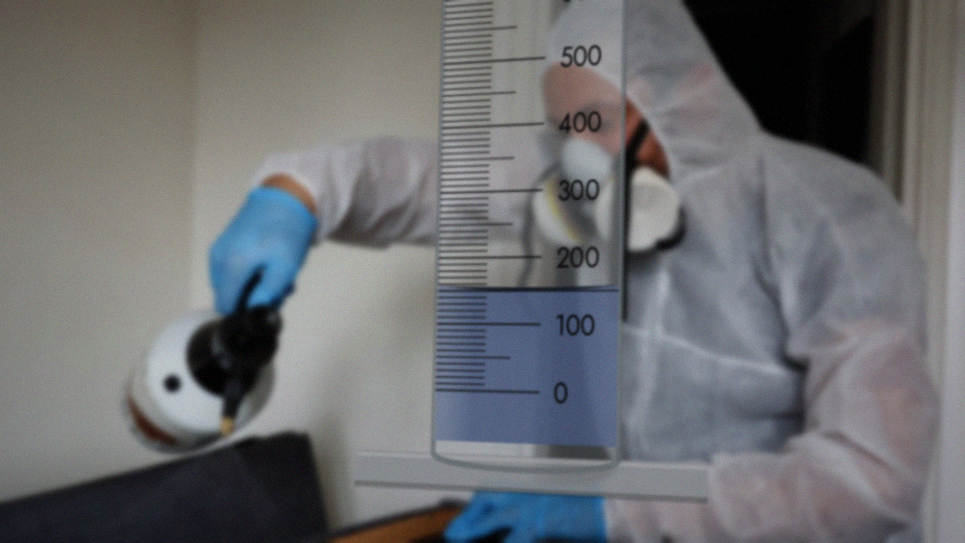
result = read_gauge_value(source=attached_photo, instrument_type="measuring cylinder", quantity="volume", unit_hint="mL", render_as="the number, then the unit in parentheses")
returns 150 (mL)
